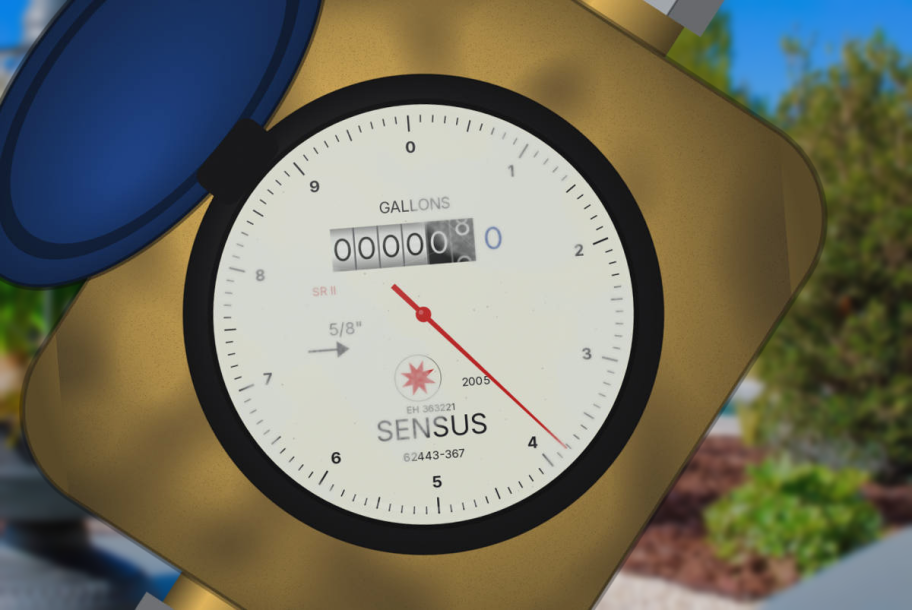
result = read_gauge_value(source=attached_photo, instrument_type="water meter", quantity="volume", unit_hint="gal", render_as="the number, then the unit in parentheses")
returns 83.8 (gal)
